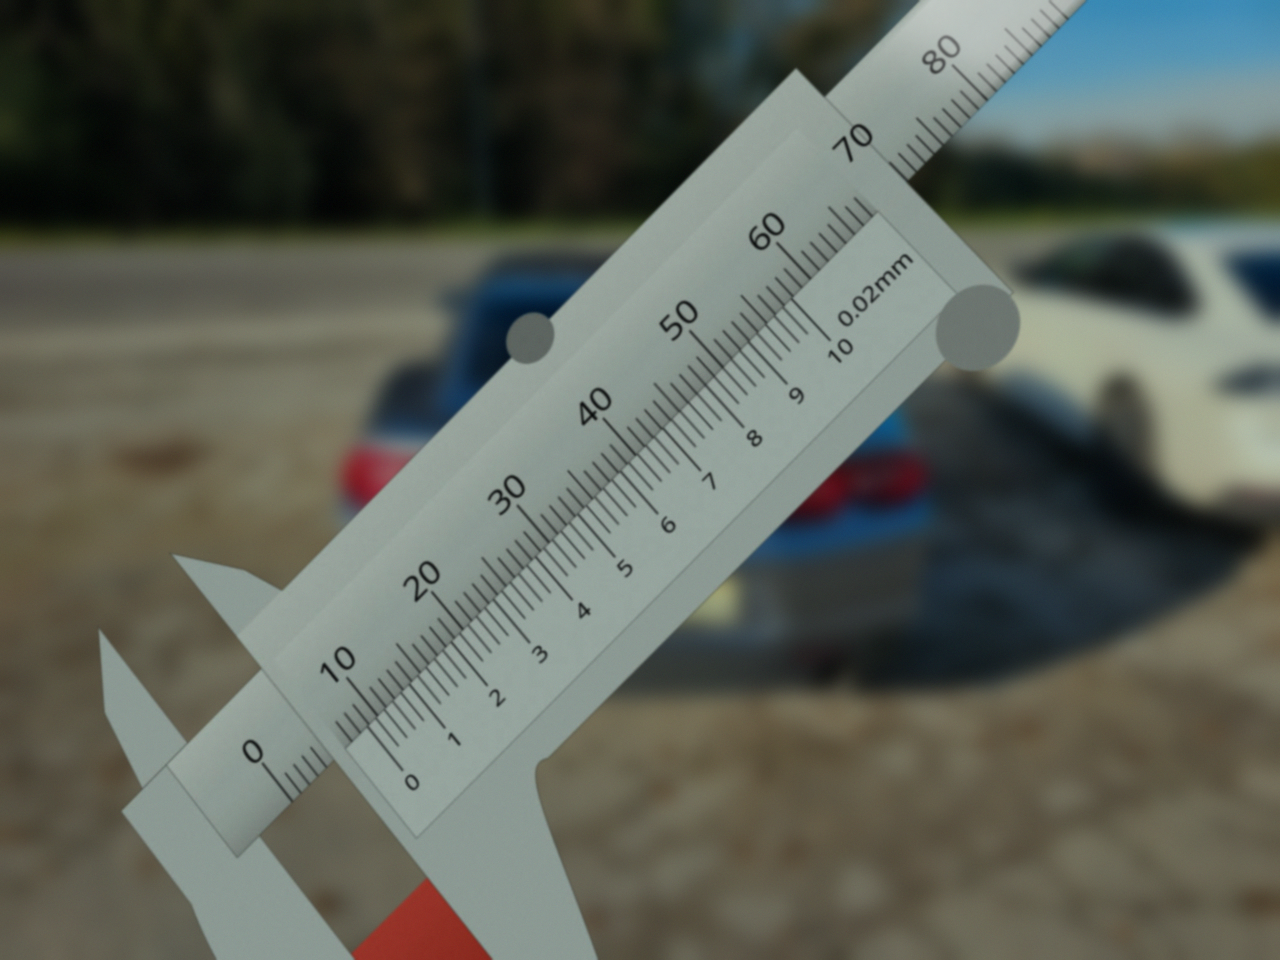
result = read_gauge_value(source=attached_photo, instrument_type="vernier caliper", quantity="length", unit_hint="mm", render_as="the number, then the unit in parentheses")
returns 8.8 (mm)
